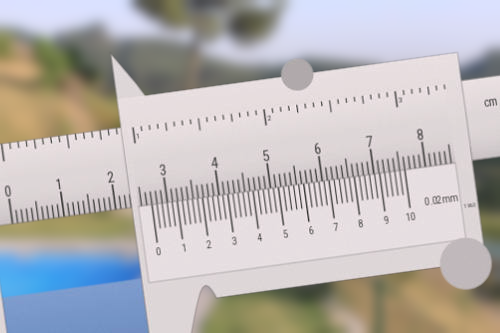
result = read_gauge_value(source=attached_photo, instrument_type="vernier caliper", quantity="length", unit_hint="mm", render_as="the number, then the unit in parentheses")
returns 27.0 (mm)
